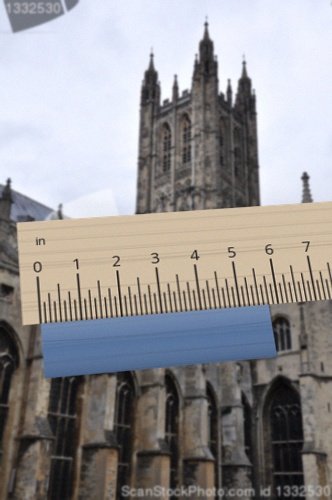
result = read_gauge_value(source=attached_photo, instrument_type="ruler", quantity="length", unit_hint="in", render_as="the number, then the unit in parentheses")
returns 5.75 (in)
